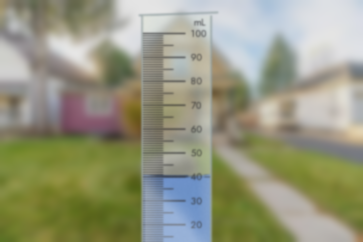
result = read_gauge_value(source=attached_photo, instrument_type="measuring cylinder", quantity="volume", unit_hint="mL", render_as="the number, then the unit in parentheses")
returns 40 (mL)
